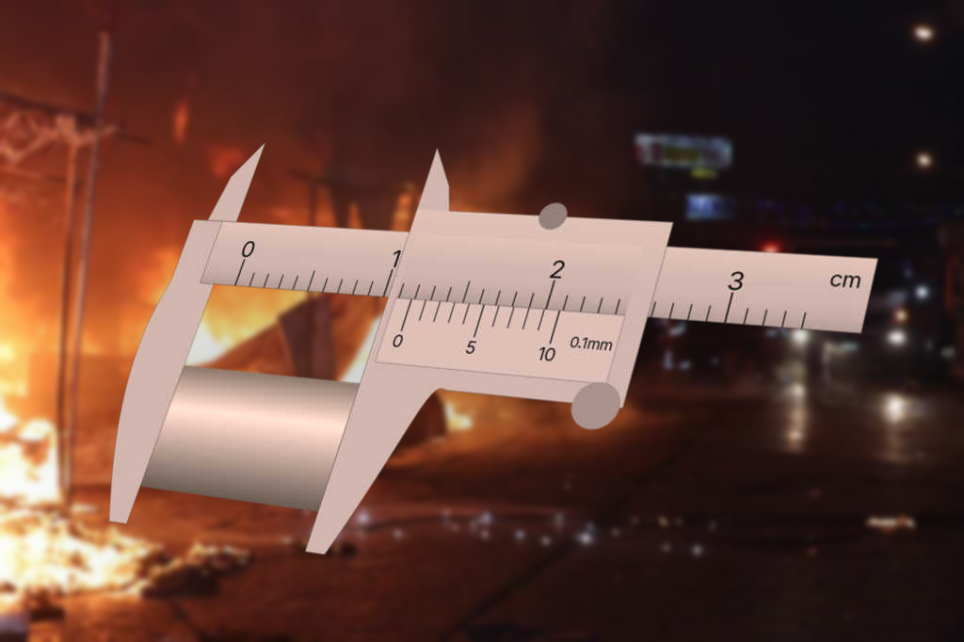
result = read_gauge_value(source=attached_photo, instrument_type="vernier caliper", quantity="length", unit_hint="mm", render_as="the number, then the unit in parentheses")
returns 11.8 (mm)
